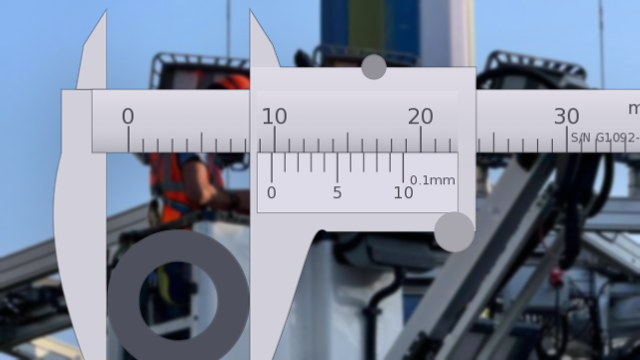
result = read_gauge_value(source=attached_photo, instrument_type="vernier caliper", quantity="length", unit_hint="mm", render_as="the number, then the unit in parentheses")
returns 9.8 (mm)
